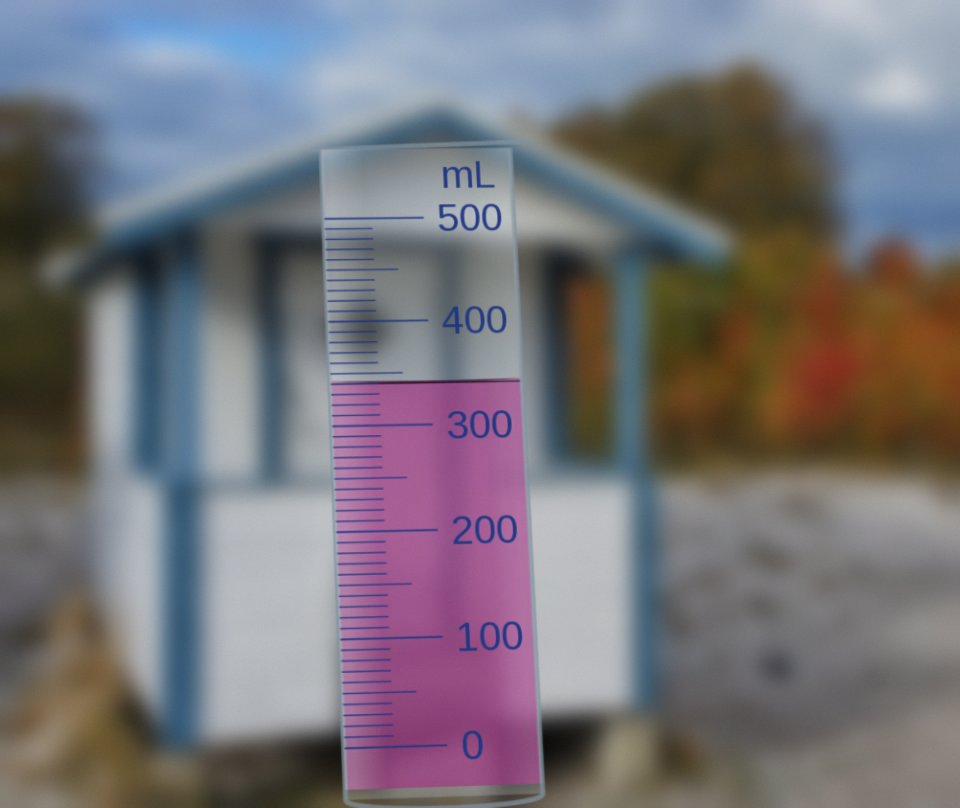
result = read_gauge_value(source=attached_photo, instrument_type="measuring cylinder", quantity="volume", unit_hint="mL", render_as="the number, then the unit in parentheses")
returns 340 (mL)
